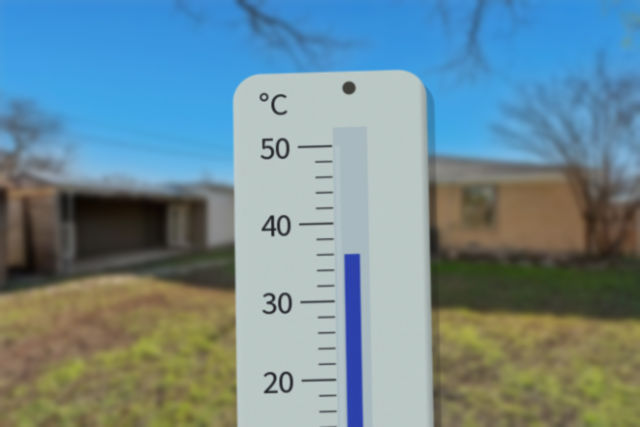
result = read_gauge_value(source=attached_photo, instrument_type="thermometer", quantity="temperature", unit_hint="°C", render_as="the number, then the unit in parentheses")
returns 36 (°C)
